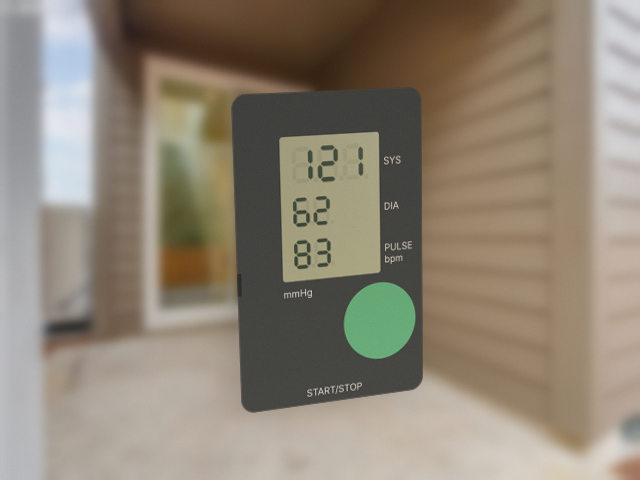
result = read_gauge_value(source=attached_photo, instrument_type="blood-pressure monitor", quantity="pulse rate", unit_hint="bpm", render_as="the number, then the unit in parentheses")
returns 83 (bpm)
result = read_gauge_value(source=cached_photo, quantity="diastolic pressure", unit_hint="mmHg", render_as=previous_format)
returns 62 (mmHg)
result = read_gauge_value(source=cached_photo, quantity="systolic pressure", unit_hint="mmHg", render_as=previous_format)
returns 121 (mmHg)
